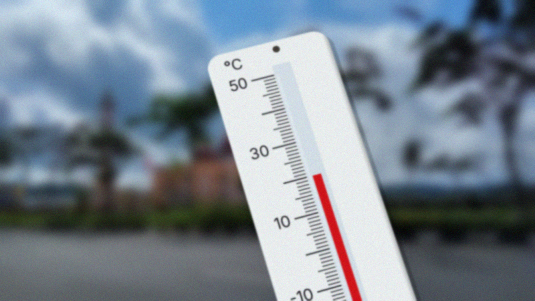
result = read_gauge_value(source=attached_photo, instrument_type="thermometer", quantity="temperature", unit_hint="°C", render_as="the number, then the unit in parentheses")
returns 20 (°C)
